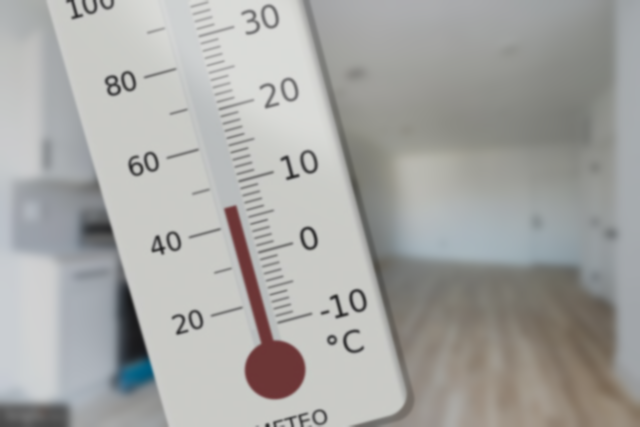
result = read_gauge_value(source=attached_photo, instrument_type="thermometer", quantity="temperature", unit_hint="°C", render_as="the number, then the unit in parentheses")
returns 7 (°C)
